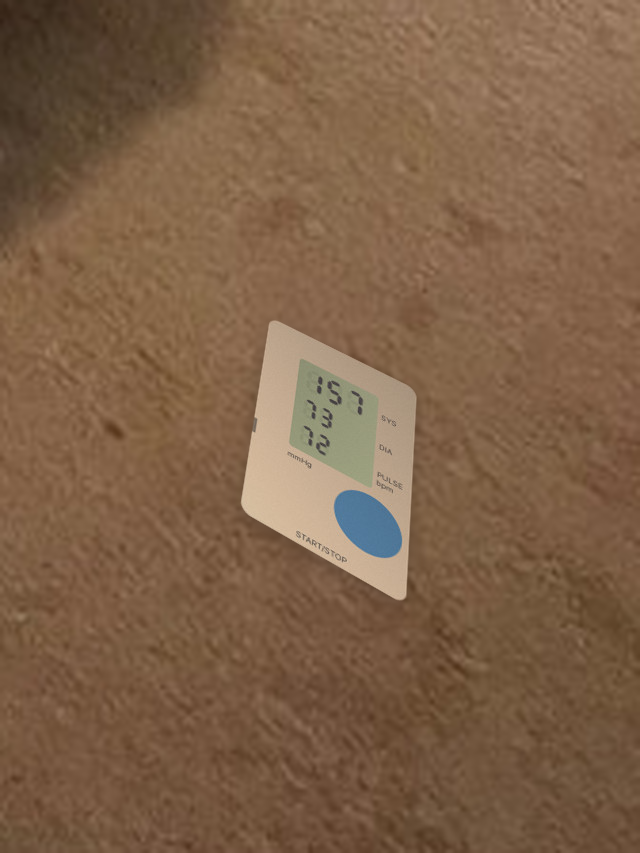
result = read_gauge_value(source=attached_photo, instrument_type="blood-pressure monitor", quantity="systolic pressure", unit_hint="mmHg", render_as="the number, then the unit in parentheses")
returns 157 (mmHg)
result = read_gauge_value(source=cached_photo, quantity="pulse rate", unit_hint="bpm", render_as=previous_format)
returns 72 (bpm)
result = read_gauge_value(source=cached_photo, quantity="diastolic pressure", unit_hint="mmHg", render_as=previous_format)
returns 73 (mmHg)
